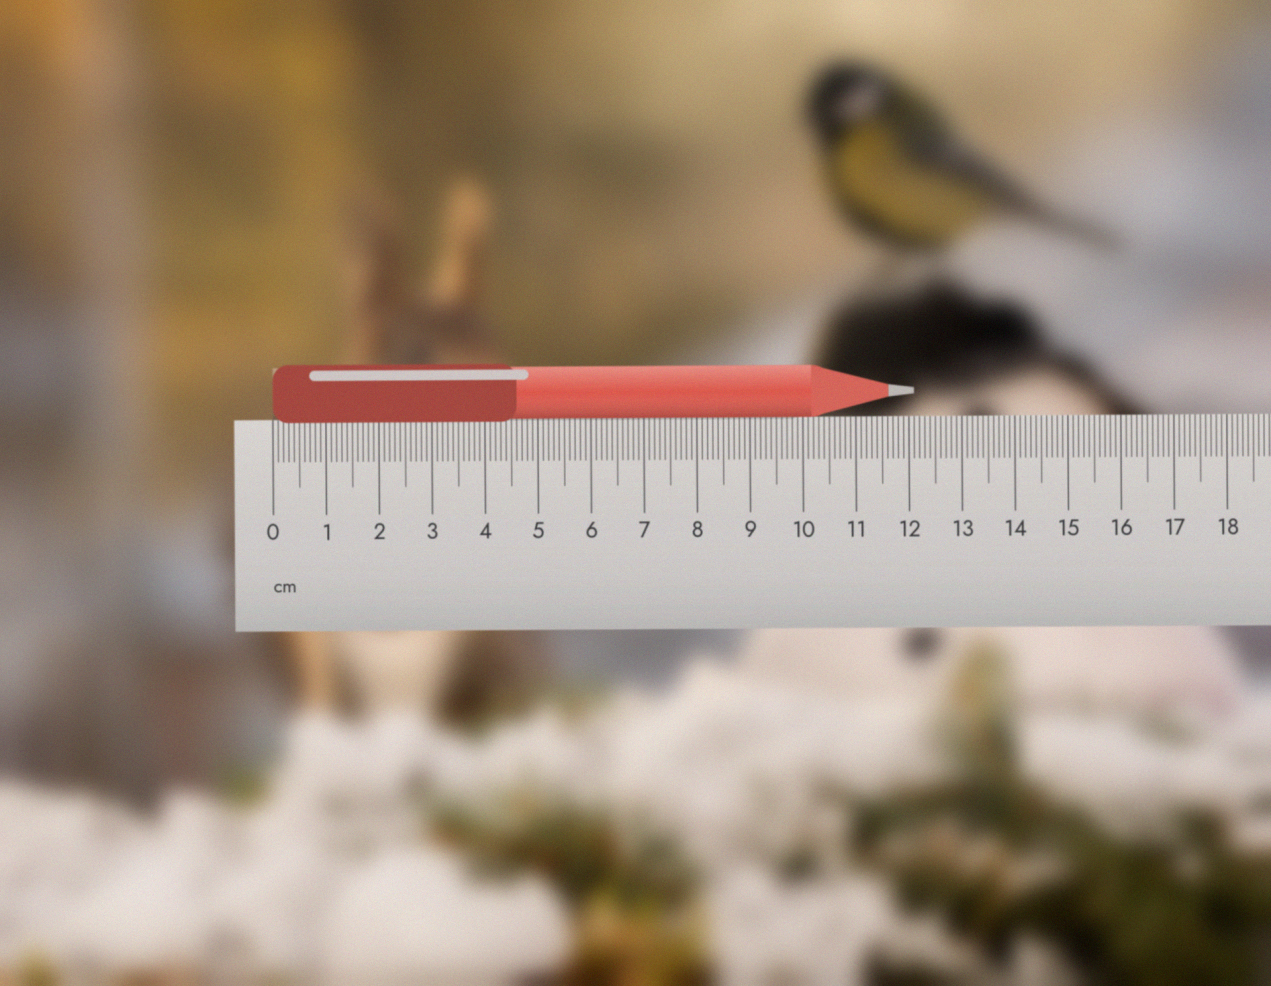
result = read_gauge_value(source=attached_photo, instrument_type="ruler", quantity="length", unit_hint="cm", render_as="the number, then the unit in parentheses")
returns 12.1 (cm)
